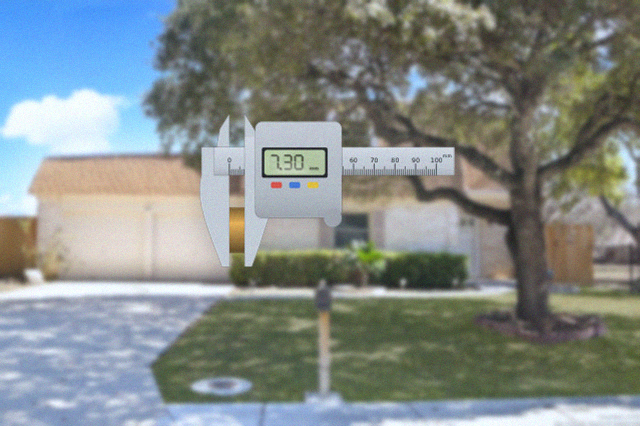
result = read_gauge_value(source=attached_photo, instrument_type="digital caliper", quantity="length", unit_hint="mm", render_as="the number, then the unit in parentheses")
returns 7.30 (mm)
